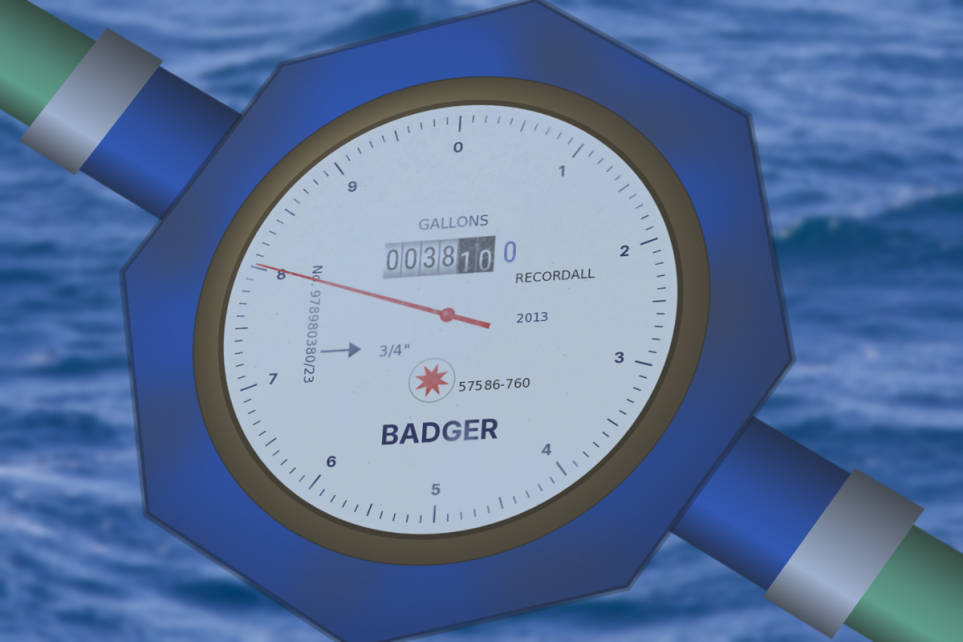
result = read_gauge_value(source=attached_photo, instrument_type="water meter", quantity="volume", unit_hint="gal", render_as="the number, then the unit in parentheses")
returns 38098.0 (gal)
